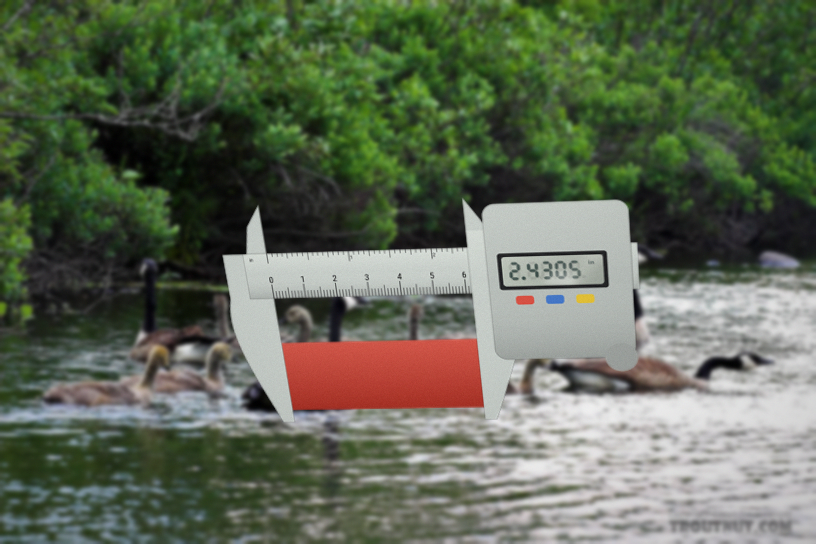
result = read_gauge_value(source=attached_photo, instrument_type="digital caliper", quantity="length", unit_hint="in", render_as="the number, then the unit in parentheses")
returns 2.4305 (in)
